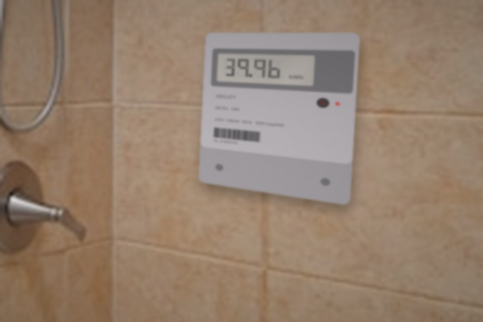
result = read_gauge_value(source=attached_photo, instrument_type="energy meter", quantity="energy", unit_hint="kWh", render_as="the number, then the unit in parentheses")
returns 39.96 (kWh)
